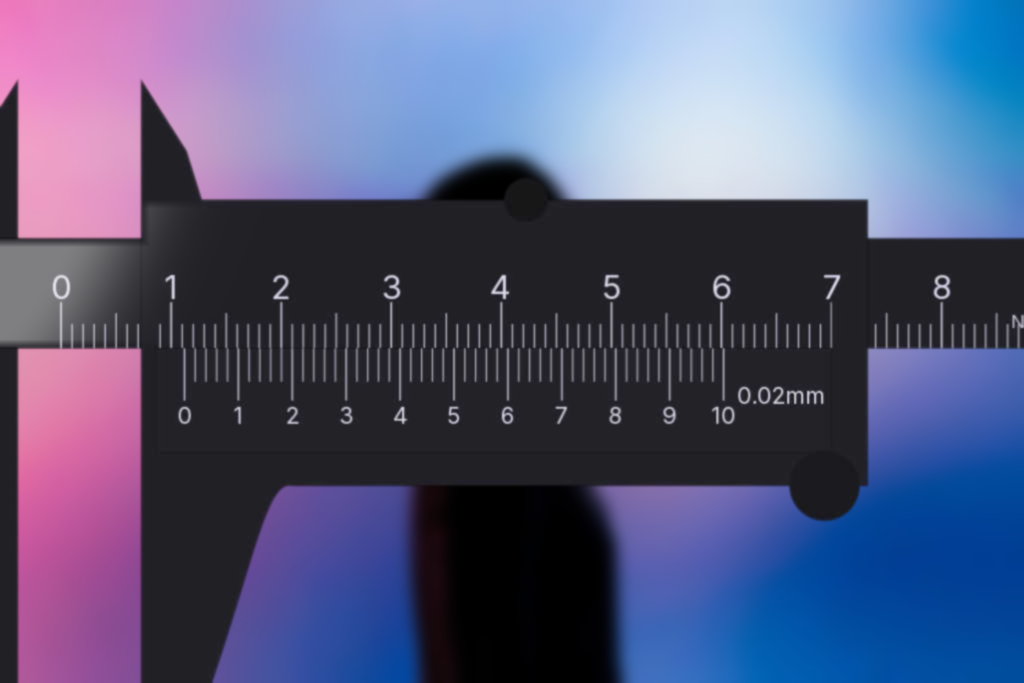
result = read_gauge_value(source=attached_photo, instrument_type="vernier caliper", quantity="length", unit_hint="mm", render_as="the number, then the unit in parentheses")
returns 11.2 (mm)
